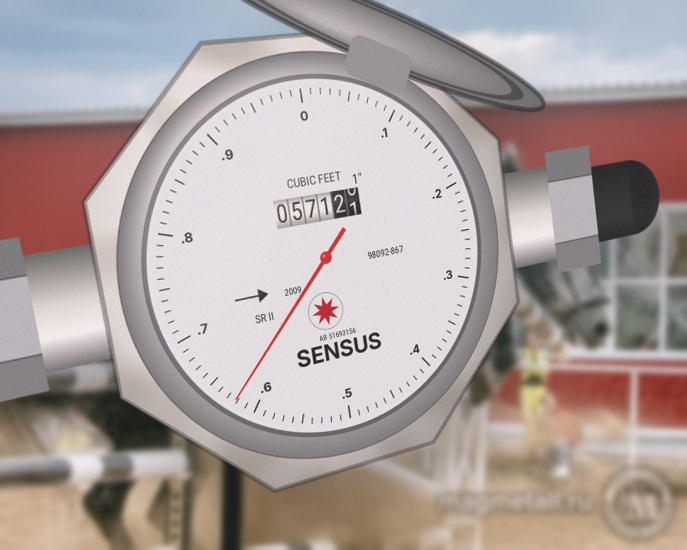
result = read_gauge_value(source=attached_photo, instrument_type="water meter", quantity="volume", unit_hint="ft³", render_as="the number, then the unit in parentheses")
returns 57120.62 (ft³)
